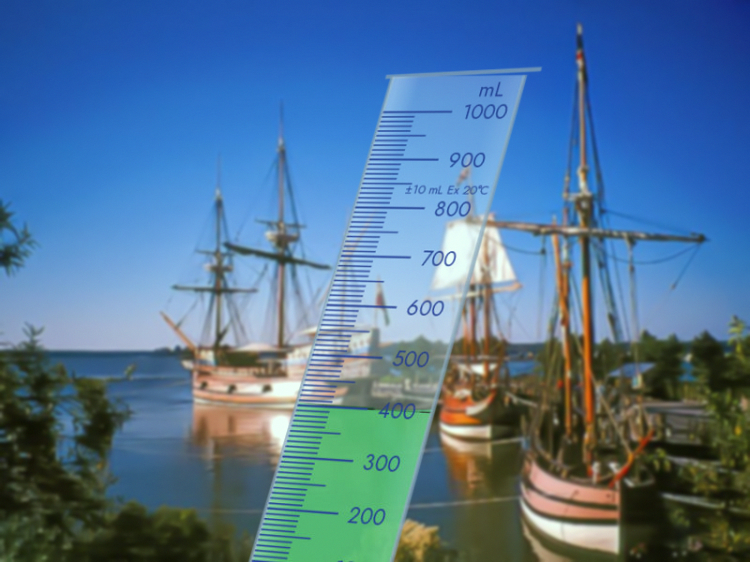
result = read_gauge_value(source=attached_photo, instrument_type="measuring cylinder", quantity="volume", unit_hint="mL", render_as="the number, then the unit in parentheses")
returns 400 (mL)
